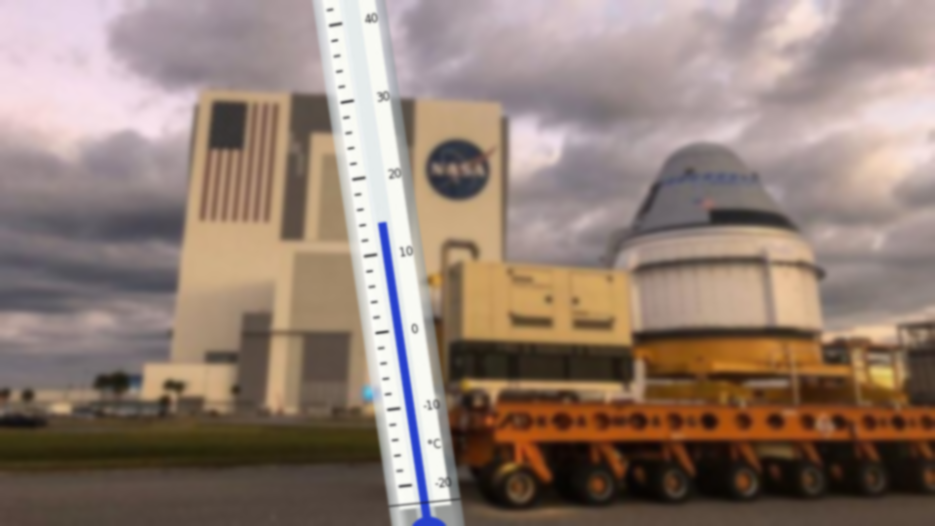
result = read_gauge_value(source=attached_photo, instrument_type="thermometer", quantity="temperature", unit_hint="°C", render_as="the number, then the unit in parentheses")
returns 14 (°C)
